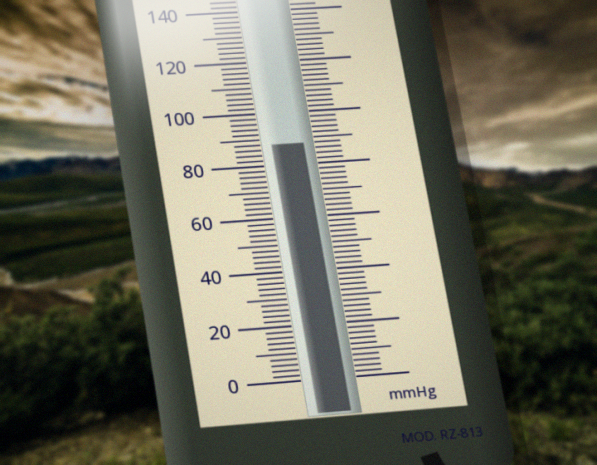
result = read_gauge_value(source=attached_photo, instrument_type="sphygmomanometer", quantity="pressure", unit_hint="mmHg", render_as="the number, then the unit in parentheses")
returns 88 (mmHg)
